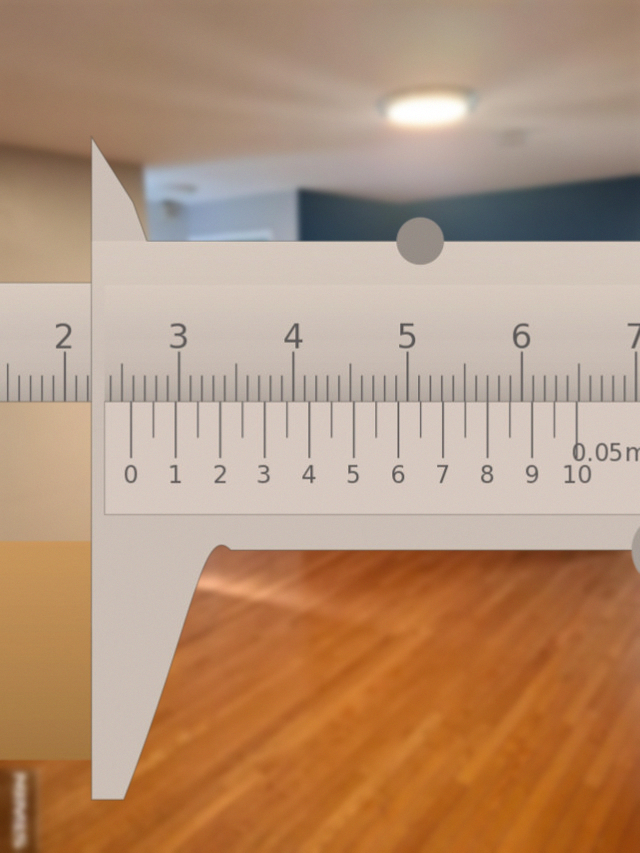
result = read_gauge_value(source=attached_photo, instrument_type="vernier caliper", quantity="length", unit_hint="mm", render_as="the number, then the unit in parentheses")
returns 25.8 (mm)
